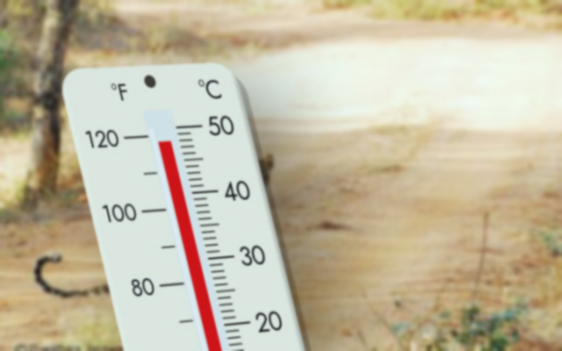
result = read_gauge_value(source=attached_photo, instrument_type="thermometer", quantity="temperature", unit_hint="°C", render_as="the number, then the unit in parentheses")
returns 48 (°C)
